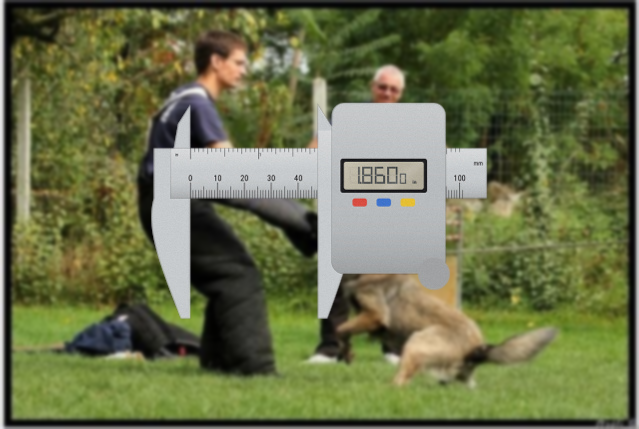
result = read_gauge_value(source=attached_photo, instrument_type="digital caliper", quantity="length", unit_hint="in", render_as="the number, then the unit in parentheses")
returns 1.8600 (in)
